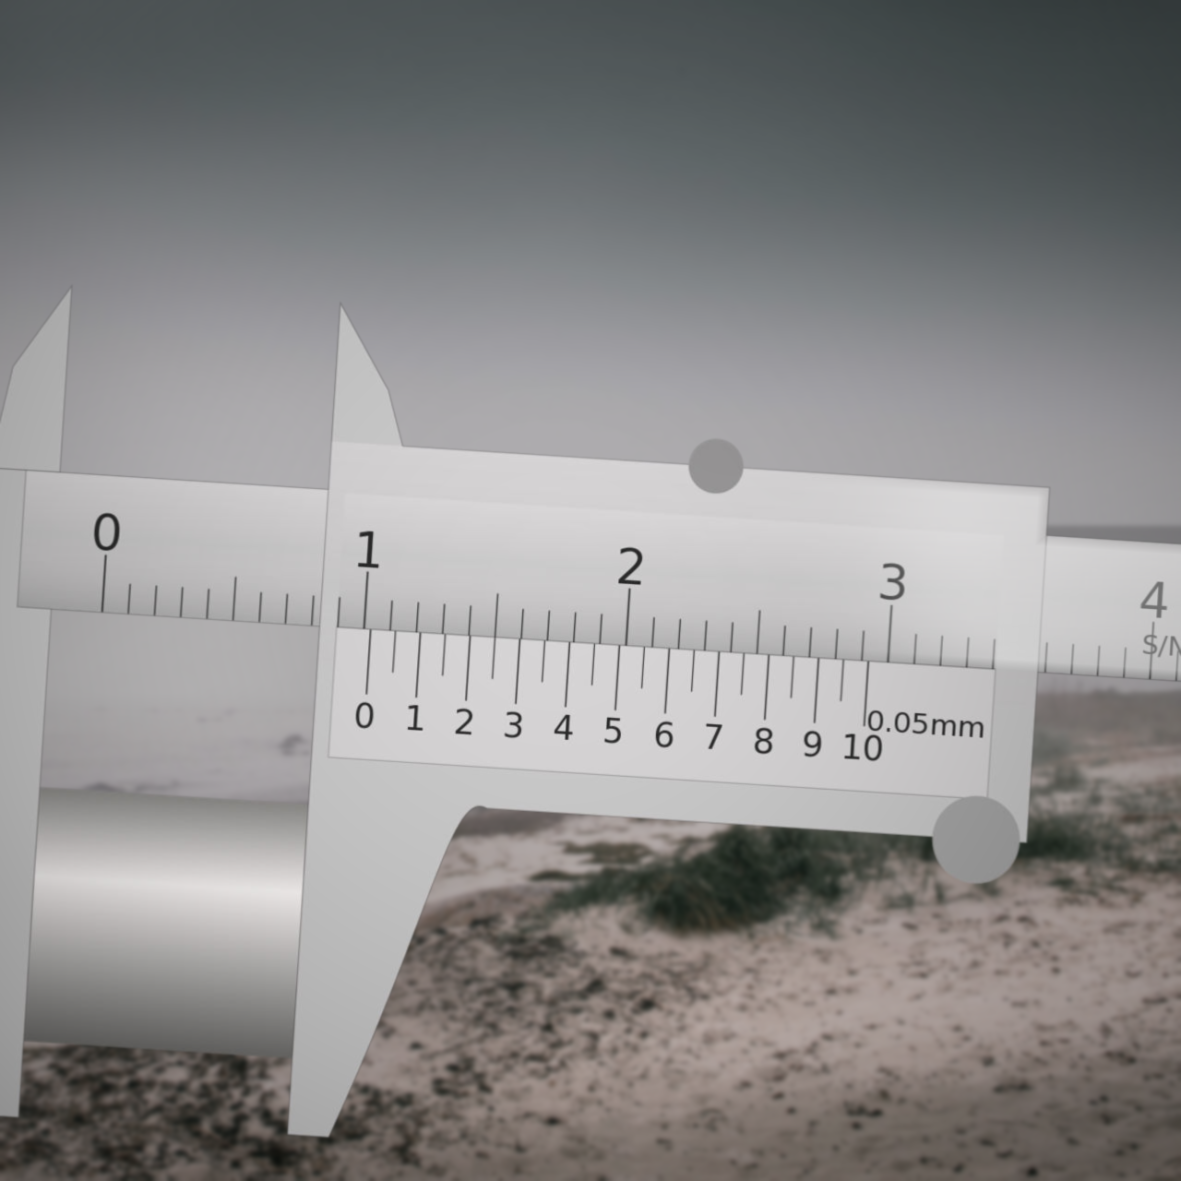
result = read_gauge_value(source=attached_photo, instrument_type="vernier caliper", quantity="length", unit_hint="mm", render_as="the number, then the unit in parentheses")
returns 10.25 (mm)
